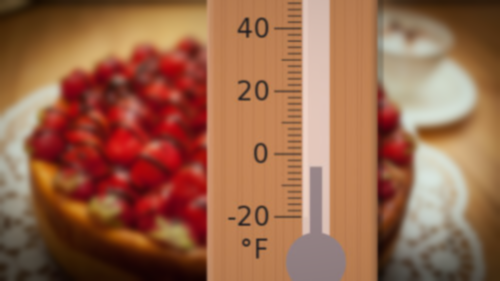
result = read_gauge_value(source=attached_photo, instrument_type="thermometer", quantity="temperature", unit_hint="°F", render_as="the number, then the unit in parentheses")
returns -4 (°F)
